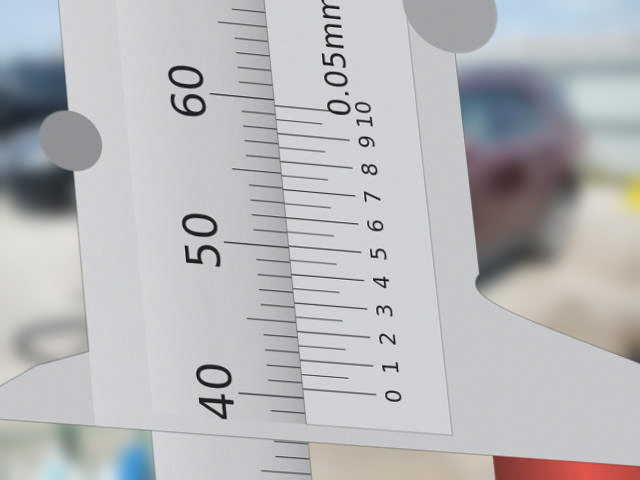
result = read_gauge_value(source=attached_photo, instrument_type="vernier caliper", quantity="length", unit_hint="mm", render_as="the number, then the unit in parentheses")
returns 40.6 (mm)
